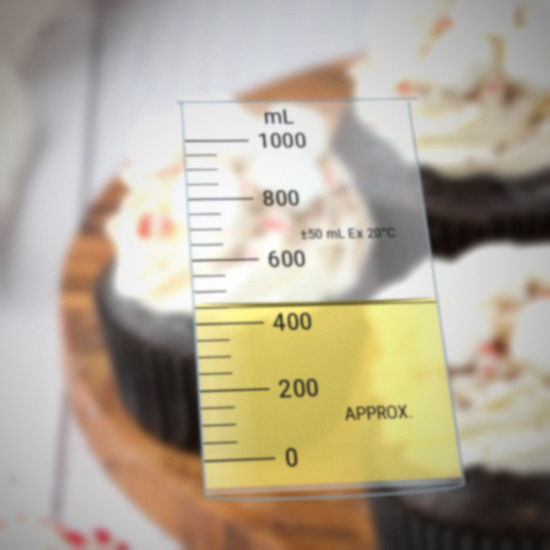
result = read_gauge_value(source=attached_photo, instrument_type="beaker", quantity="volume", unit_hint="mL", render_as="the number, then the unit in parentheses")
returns 450 (mL)
